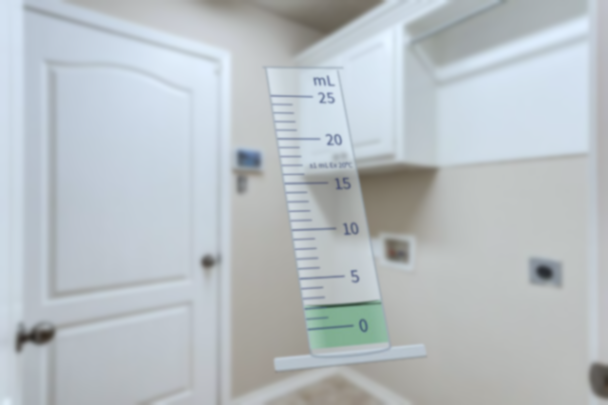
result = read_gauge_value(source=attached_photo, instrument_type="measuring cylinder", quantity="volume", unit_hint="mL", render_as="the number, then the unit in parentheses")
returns 2 (mL)
